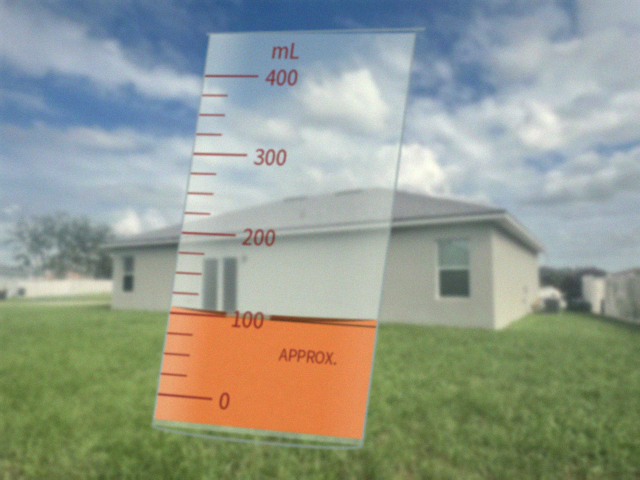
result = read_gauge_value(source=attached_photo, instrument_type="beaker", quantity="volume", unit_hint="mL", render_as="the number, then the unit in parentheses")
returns 100 (mL)
